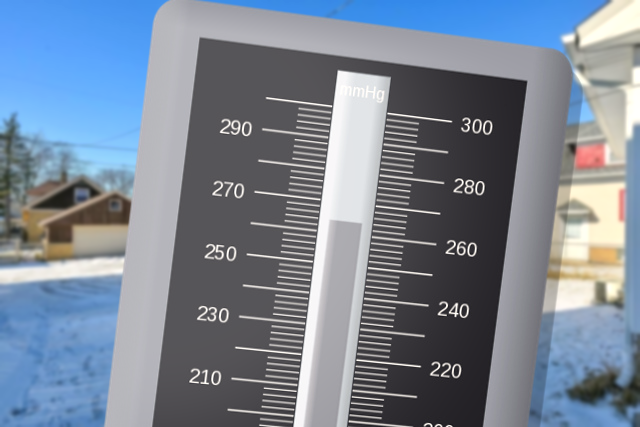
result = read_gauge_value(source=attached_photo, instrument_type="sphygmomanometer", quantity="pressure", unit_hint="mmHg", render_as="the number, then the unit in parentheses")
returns 264 (mmHg)
